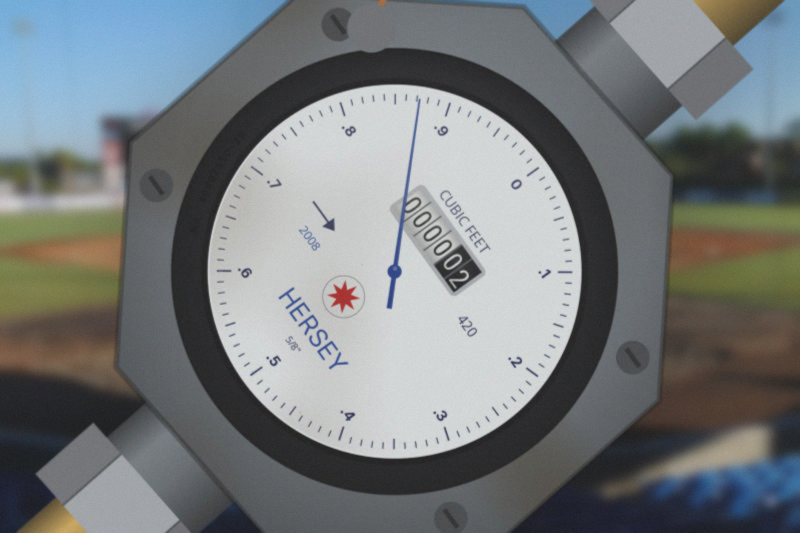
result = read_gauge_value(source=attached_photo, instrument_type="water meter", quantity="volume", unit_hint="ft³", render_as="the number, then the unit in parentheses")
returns 1.87 (ft³)
